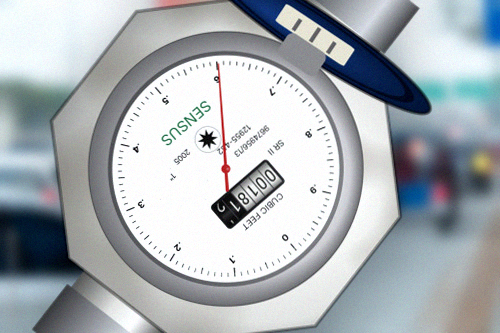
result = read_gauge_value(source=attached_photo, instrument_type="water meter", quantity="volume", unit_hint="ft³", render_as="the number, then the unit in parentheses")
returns 1811.60 (ft³)
